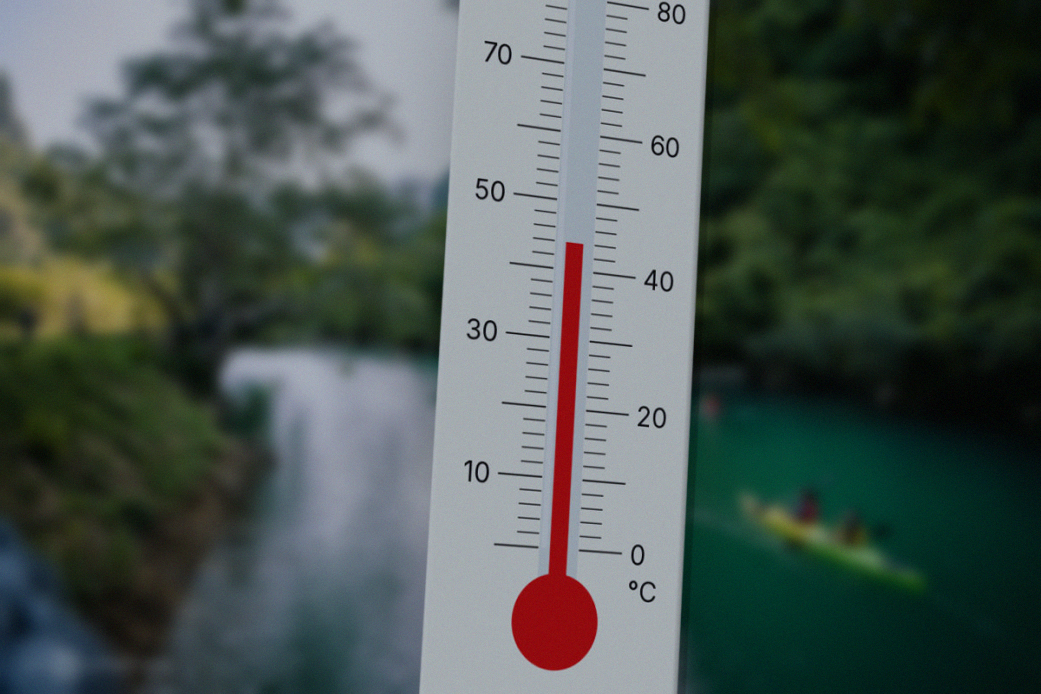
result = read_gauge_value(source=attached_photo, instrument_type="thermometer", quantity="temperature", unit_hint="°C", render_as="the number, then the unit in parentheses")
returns 44 (°C)
